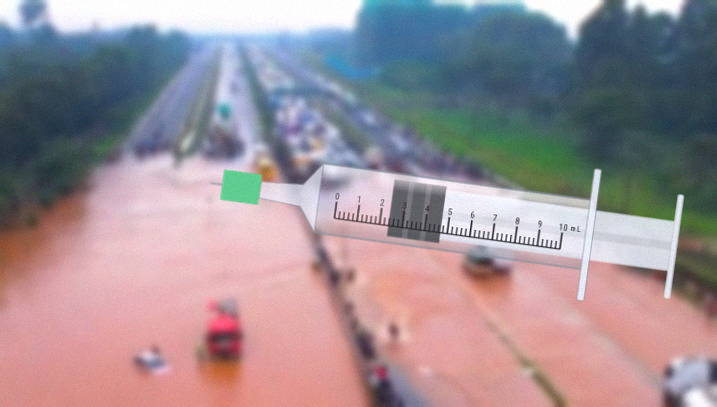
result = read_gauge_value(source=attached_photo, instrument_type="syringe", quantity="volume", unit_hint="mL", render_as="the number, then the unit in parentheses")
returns 2.4 (mL)
